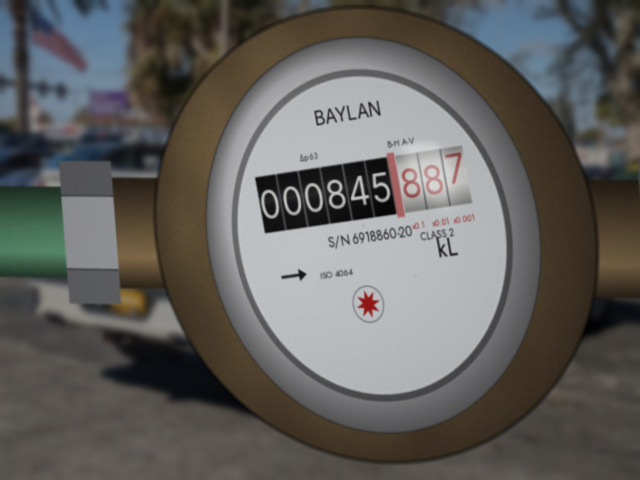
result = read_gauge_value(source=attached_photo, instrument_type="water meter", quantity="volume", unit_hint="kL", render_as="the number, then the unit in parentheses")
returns 845.887 (kL)
